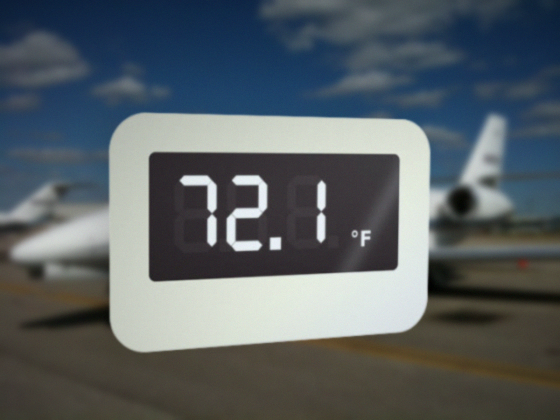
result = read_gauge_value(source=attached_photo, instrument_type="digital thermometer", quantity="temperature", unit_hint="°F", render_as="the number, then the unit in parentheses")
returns 72.1 (°F)
